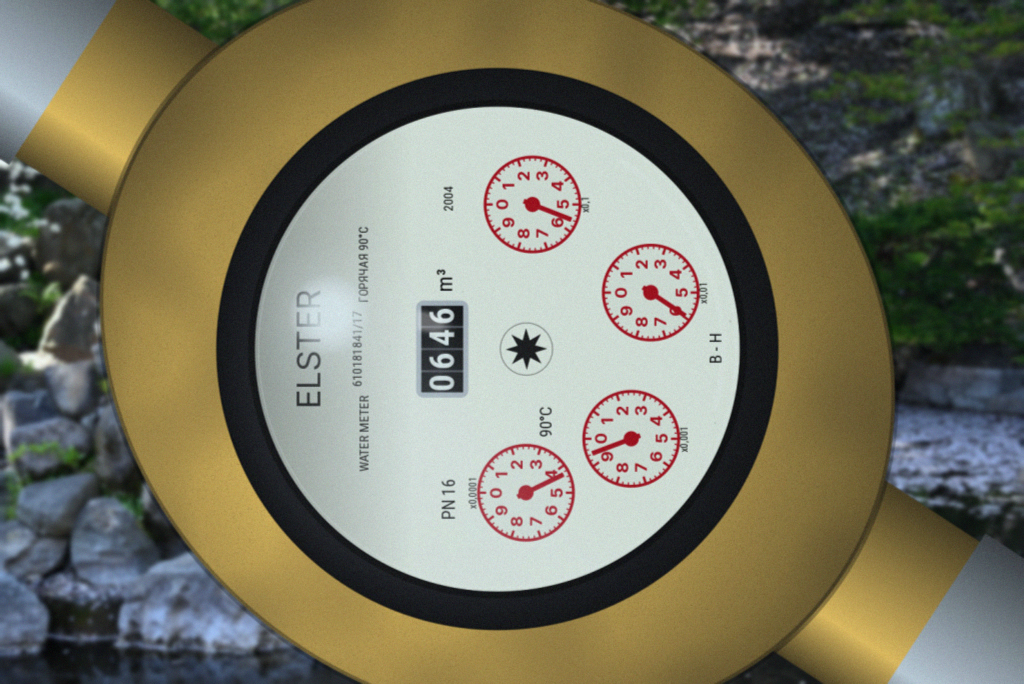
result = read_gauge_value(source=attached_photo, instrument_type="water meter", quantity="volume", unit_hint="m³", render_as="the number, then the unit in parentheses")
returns 646.5594 (m³)
